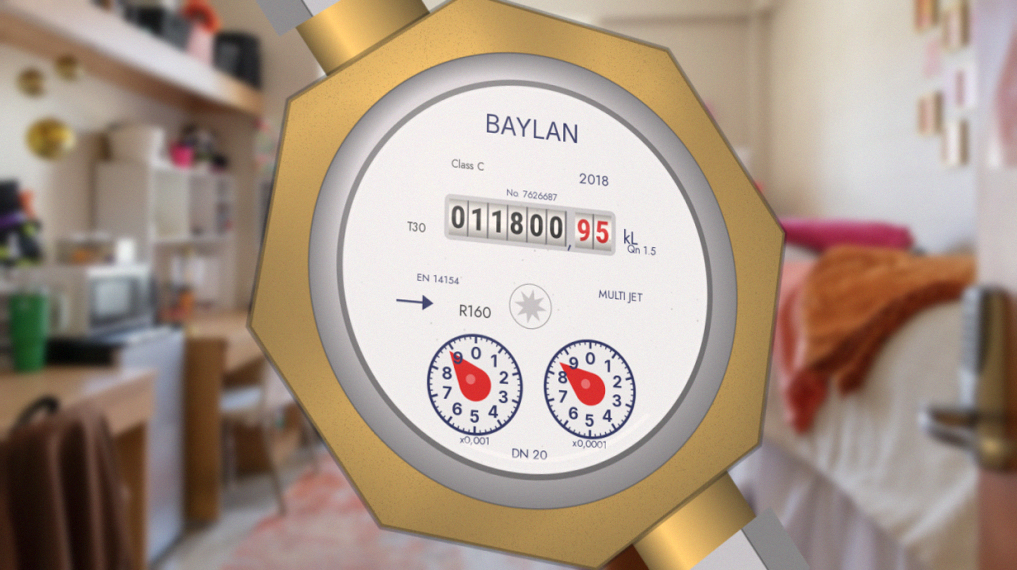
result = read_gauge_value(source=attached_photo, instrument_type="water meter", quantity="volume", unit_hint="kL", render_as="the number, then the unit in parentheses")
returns 11800.9588 (kL)
